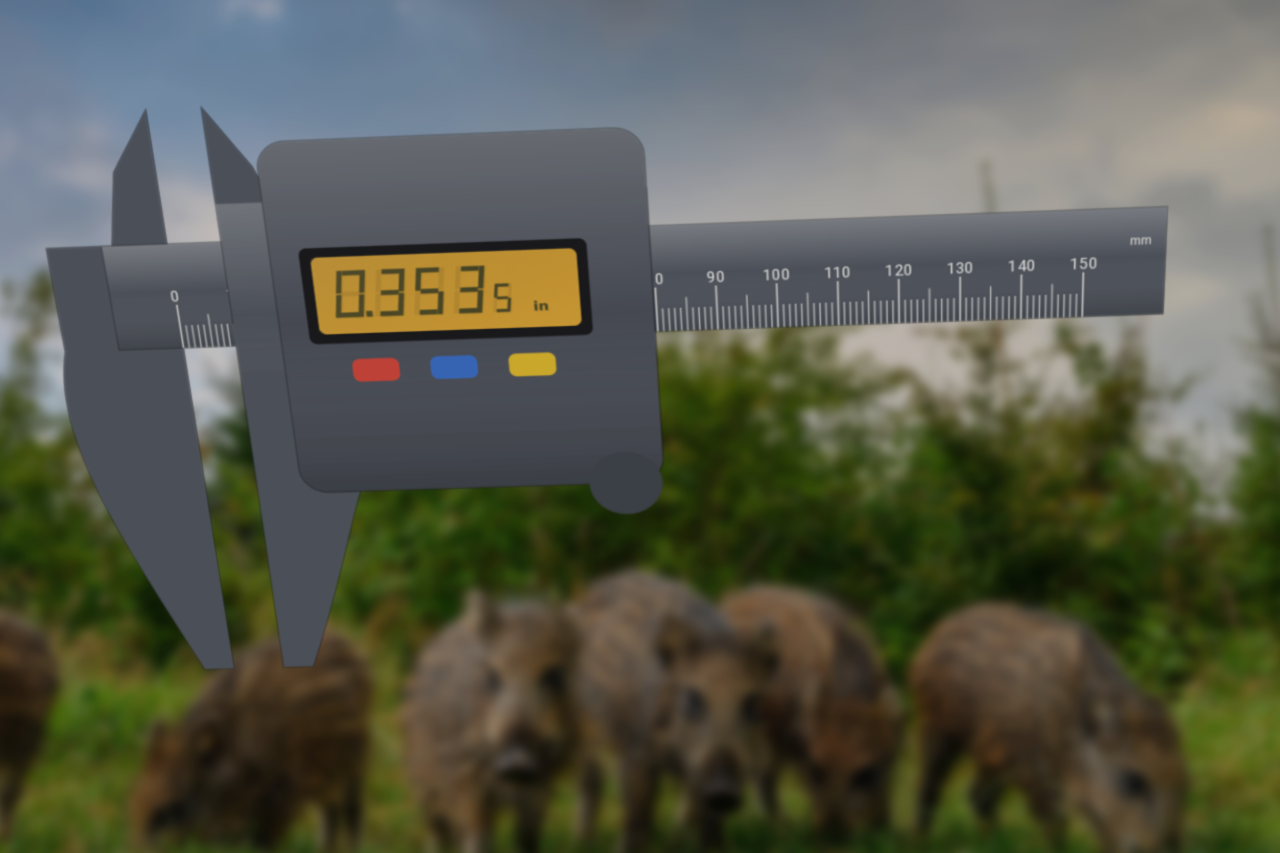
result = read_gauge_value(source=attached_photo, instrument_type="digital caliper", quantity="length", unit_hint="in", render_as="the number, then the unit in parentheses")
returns 0.3535 (in)
